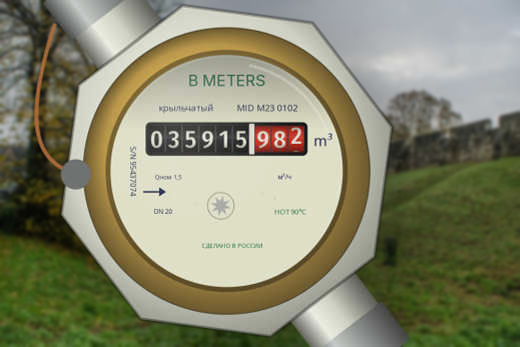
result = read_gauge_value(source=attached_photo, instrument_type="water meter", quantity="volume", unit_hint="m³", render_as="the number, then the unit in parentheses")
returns 35915.982 (m³)
